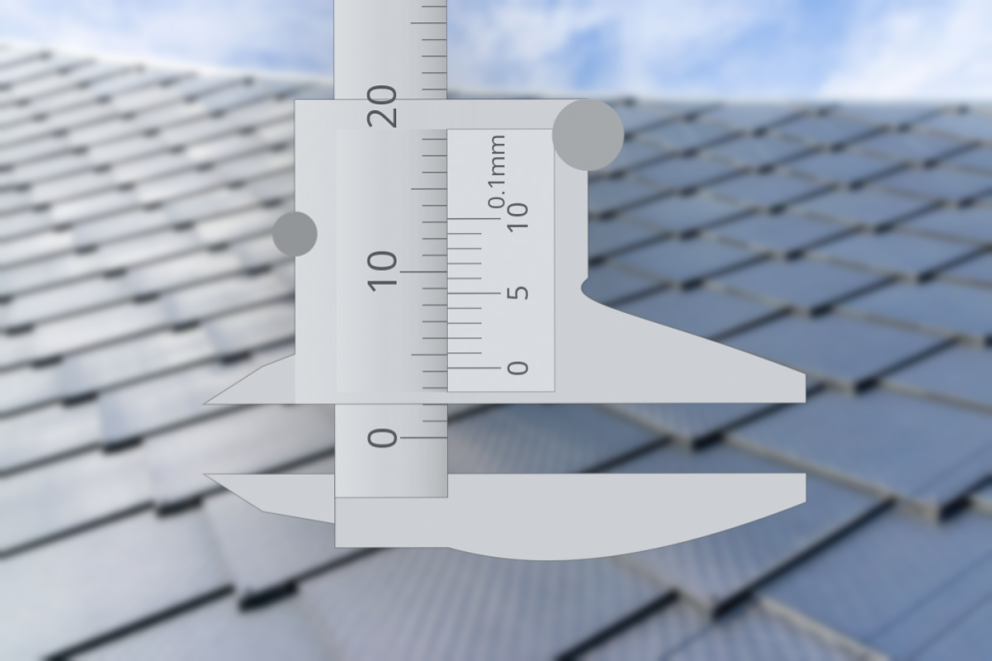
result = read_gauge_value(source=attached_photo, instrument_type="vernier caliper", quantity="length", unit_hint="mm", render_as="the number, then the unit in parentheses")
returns 4.2 (mm)
